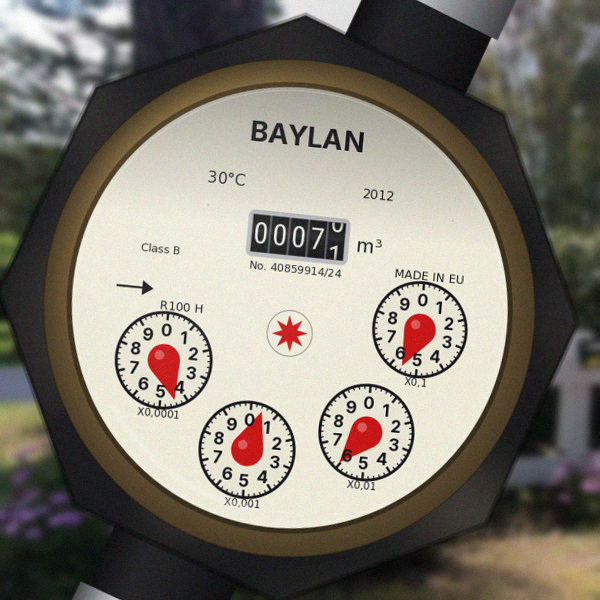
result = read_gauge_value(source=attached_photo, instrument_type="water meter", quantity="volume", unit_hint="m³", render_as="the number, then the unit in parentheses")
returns 70.5604 (m³)
